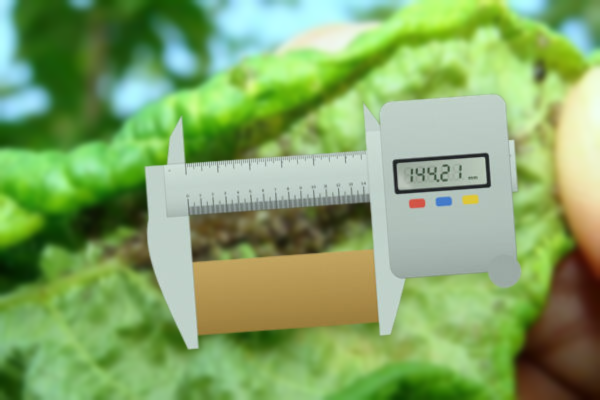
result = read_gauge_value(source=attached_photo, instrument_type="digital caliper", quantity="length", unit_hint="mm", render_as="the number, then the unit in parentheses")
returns 144.21 (mm)
